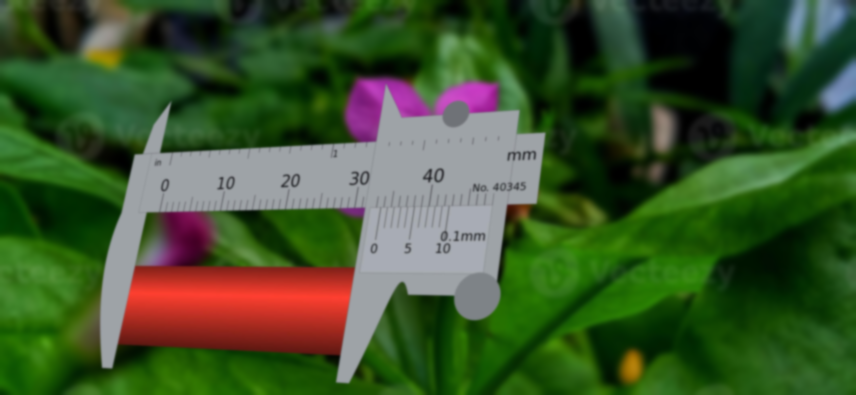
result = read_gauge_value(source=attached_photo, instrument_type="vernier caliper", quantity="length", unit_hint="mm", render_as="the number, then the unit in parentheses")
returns 33.6 (mm)
